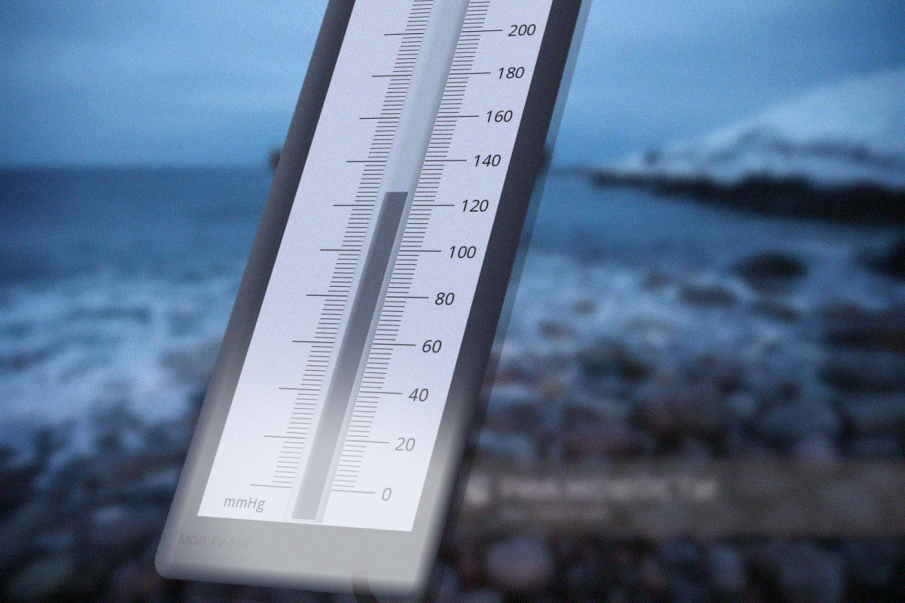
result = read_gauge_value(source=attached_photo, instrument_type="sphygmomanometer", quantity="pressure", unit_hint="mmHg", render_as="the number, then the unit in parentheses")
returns 126 (mmHg)
